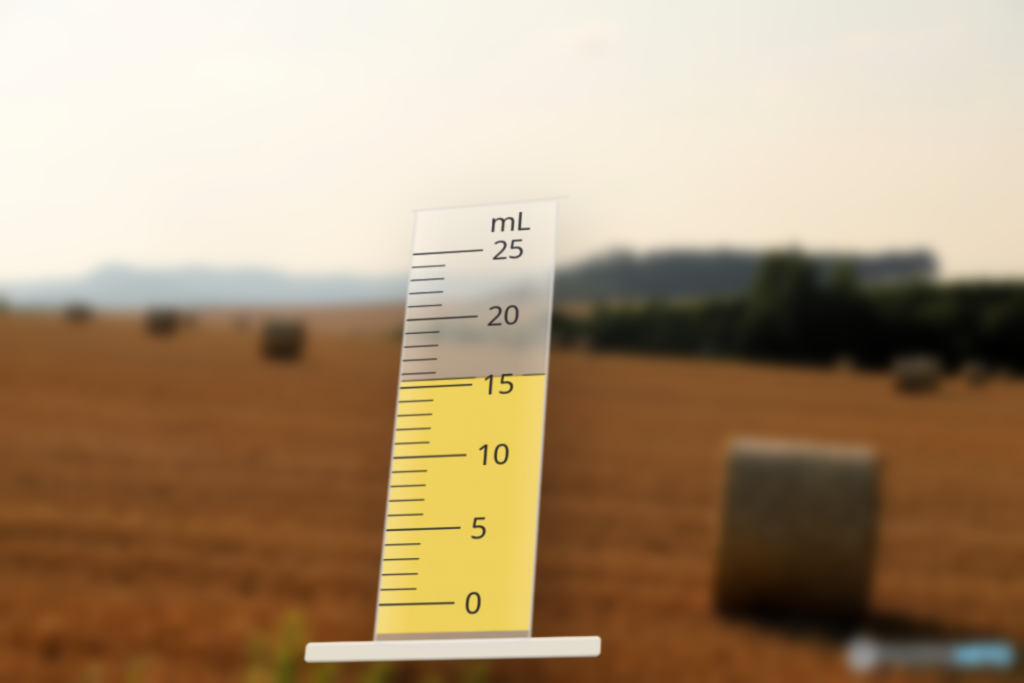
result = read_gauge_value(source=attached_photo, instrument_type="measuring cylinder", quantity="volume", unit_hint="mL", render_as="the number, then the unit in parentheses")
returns 15.5 (mL)
